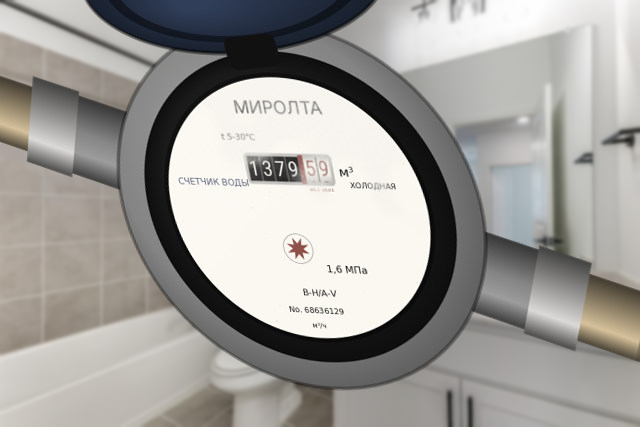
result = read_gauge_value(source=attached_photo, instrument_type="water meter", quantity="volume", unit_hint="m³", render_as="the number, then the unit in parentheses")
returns 1379.59 (m³)
